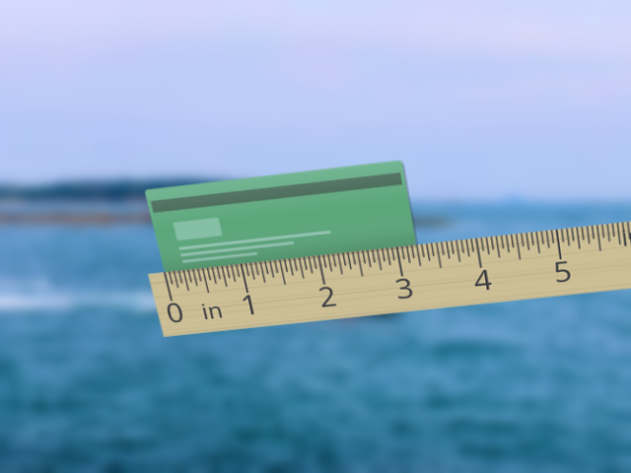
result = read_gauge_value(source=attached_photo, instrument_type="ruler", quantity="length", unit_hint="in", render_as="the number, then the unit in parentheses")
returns 3.25 (in)
